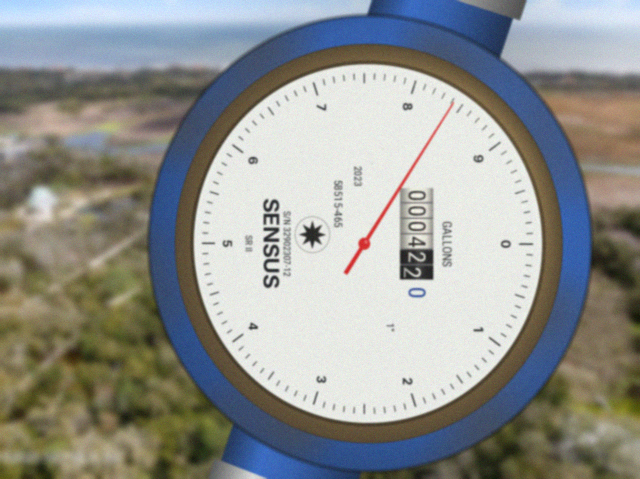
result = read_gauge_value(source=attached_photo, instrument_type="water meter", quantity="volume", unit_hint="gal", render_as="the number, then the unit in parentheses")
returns 4218.4 (gal)
